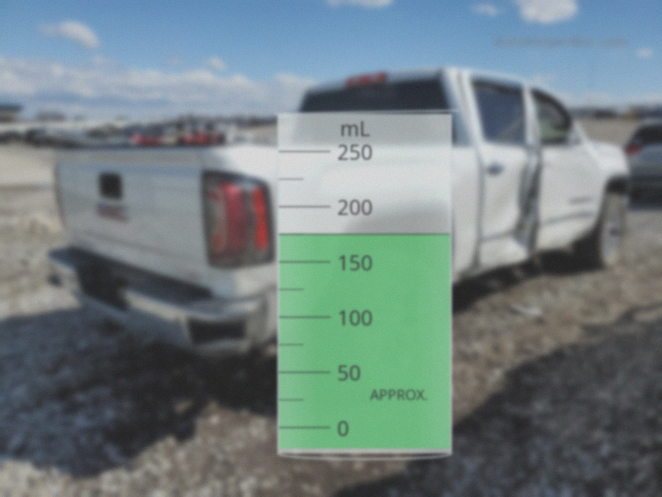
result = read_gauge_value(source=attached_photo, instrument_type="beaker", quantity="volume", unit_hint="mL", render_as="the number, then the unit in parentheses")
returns 175 (mL)
